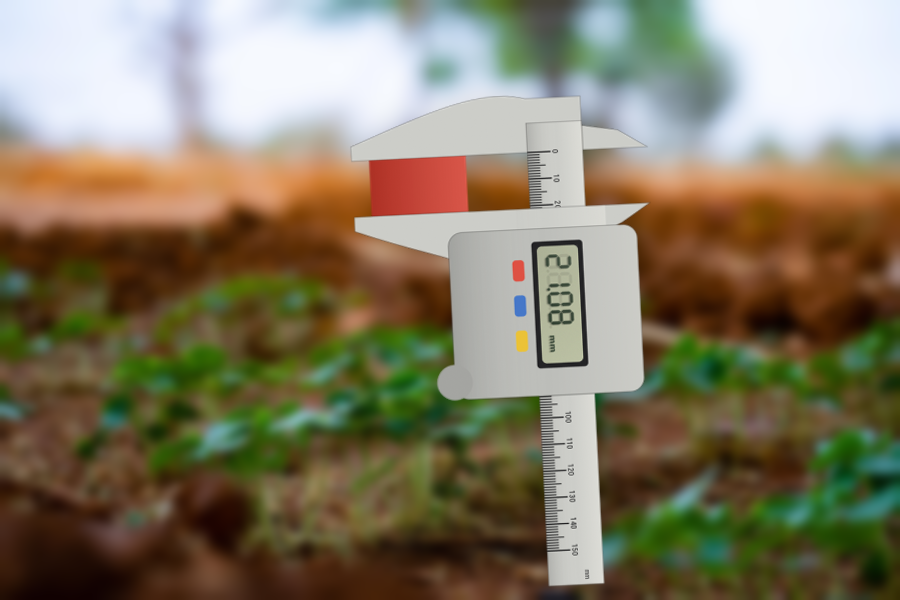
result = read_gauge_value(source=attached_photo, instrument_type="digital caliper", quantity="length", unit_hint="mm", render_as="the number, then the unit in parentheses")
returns 21.08 (mm)
